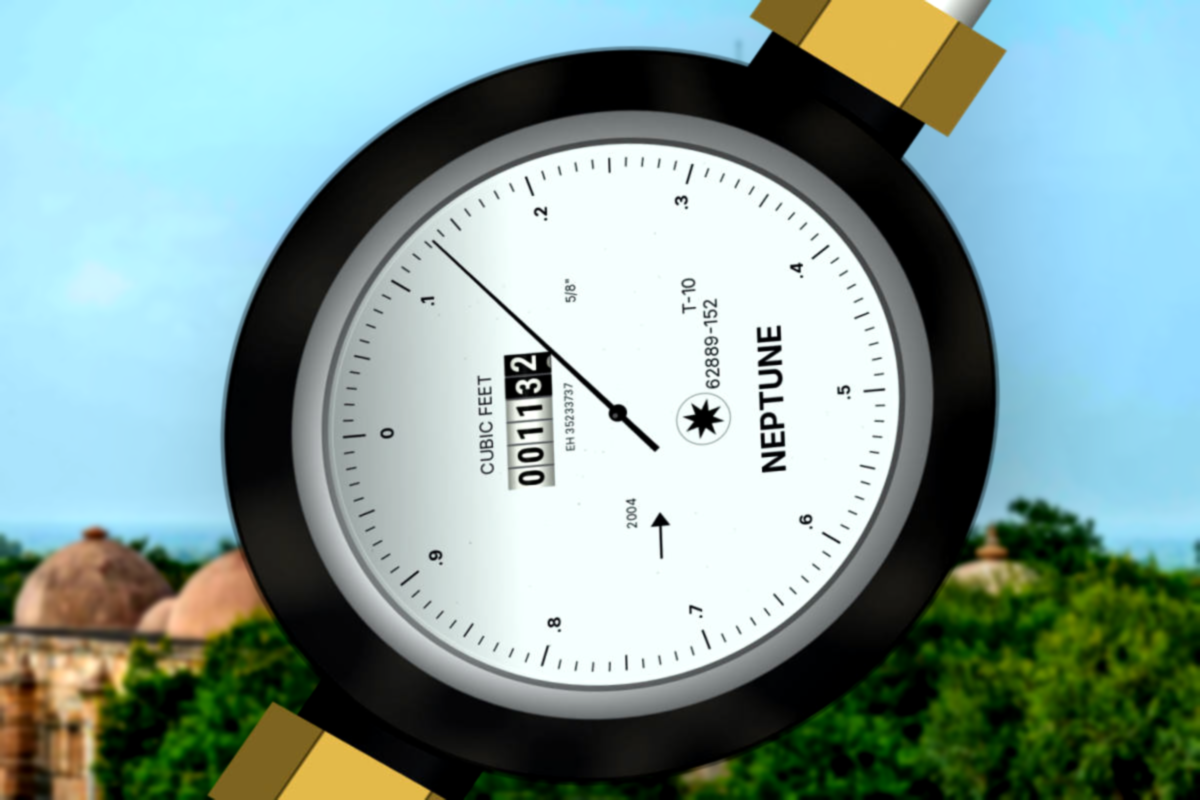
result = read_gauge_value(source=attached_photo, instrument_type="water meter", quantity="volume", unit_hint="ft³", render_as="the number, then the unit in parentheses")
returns 1132.13 (ft³)
